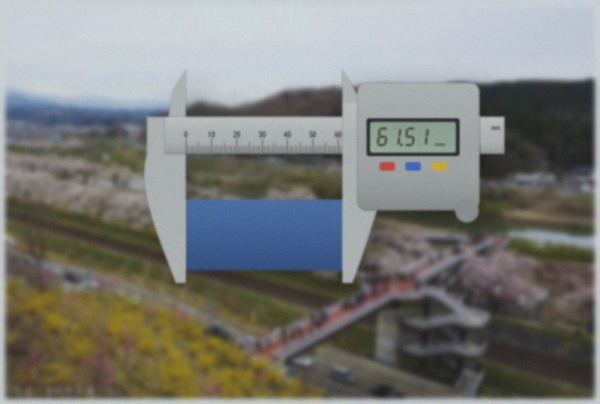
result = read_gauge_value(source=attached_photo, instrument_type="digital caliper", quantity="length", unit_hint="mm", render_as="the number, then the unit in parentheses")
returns 61.51 (mm)
